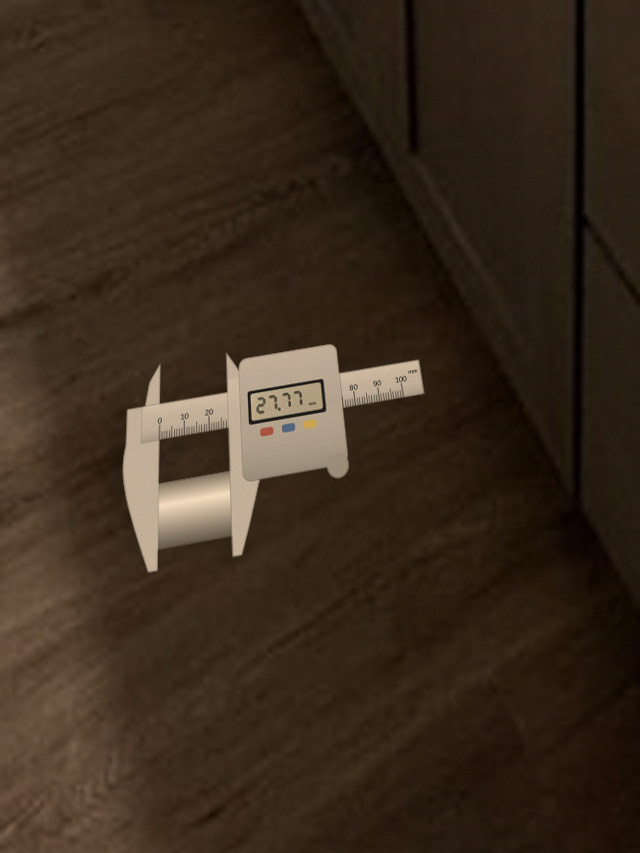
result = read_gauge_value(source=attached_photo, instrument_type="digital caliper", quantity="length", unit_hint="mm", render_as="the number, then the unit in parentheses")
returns 27.77 (mm)
